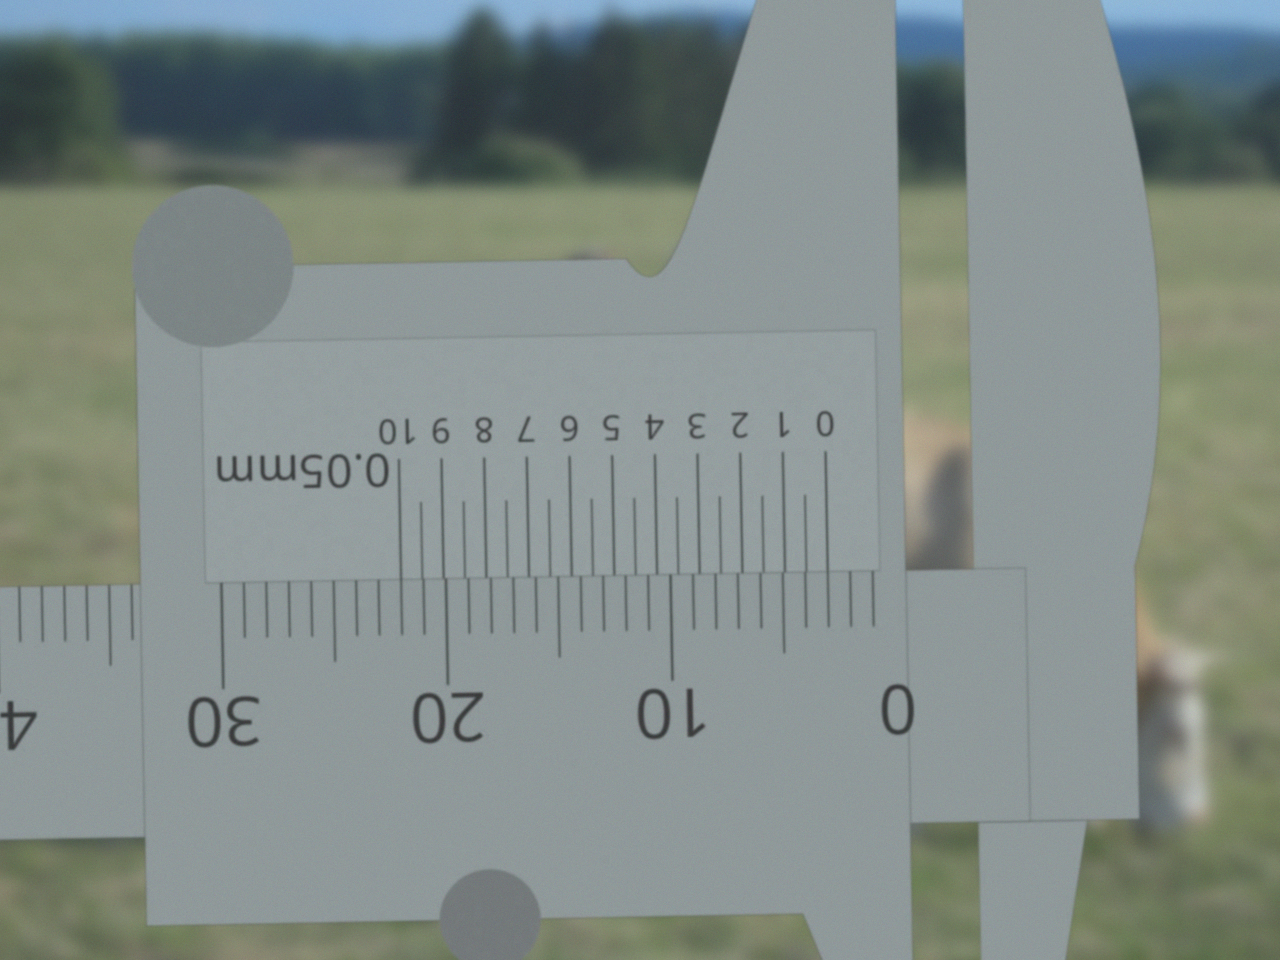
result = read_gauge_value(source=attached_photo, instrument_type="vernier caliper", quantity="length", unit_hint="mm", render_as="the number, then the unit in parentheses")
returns 3.0 (mm)
